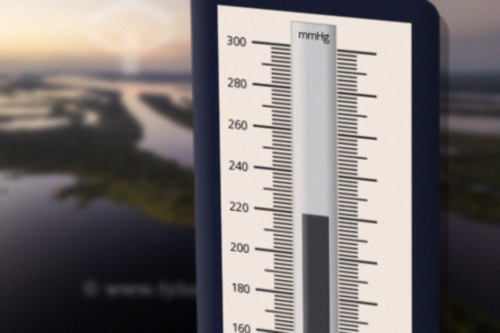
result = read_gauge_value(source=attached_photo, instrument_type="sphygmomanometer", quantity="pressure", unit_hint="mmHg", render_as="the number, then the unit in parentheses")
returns 220 (mmHg)
